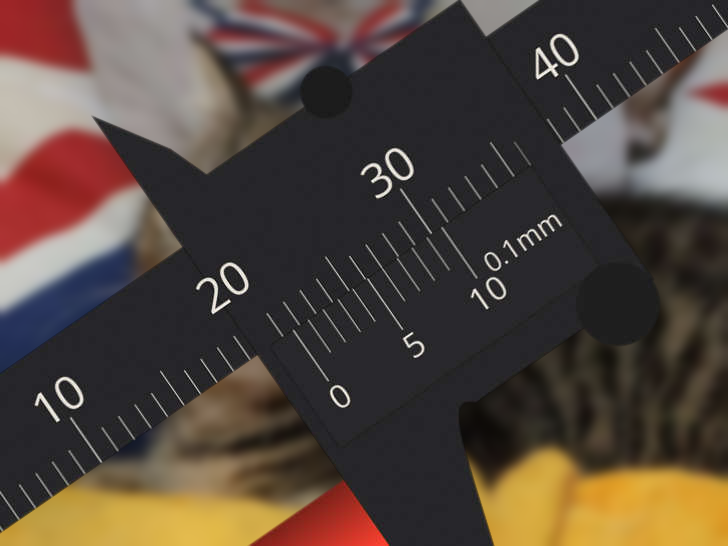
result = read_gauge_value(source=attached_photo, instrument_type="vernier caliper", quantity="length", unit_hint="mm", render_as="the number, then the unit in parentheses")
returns 21.6 (mm)
